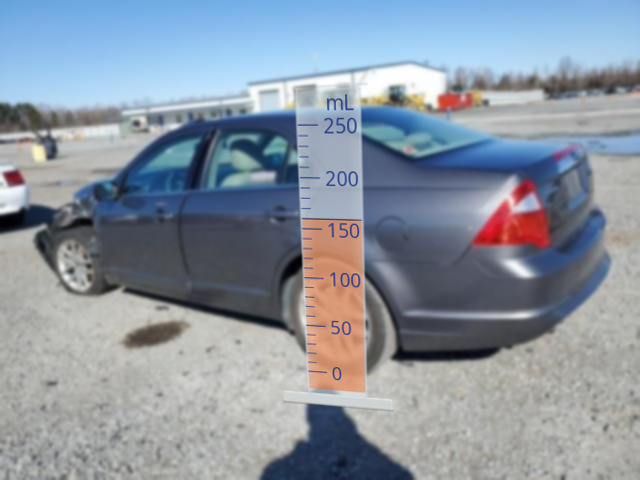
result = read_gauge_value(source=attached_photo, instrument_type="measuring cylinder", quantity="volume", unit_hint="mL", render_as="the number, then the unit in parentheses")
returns 160 (mL)
